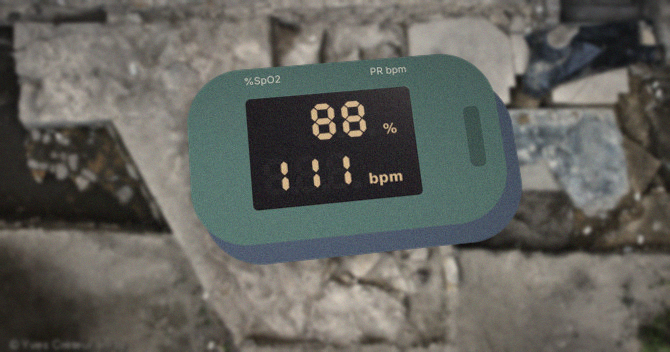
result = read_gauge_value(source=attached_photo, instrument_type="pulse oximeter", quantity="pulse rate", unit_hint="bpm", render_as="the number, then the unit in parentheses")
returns 111 (bpm)
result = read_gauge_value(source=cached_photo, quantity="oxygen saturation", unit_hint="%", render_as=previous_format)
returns 88 (%)
